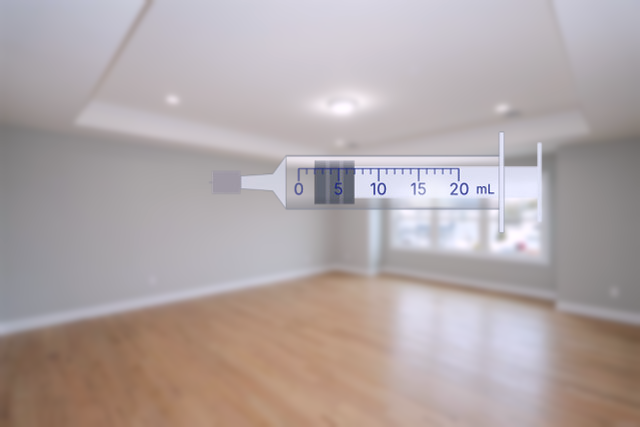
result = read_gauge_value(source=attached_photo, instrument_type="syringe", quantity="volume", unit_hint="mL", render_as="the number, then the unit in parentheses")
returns 2 (mL)
